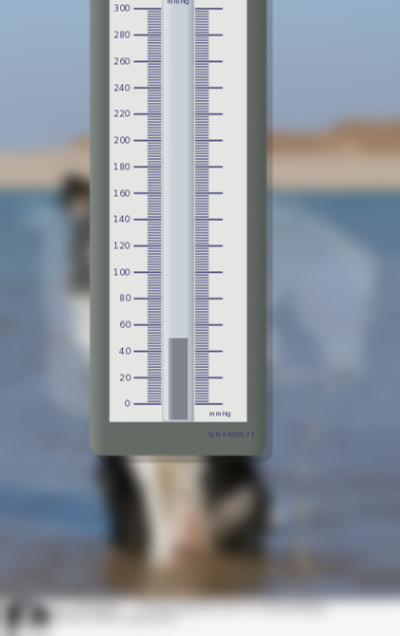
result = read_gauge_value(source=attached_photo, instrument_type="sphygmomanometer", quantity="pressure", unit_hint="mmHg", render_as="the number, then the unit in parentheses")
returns 50 (mmHg)
